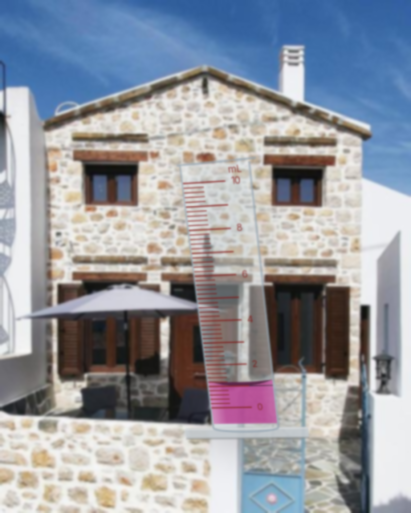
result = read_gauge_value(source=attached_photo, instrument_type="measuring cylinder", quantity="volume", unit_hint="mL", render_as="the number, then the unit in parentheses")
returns 1 (mL)
